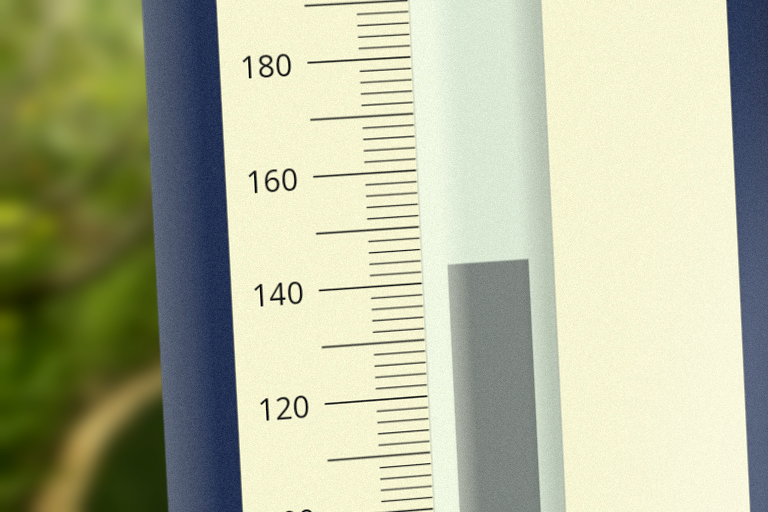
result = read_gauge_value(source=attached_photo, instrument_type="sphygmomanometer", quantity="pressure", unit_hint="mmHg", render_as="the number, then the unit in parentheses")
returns 143 (mmHg)
